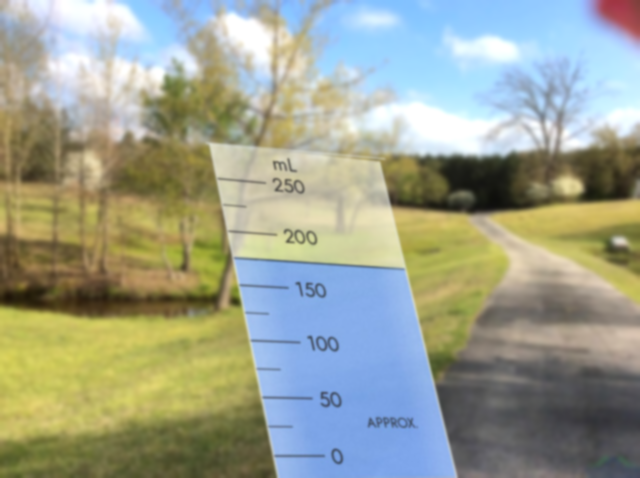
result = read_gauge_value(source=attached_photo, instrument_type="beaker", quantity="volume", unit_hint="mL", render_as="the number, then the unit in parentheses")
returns 175 (mL)
